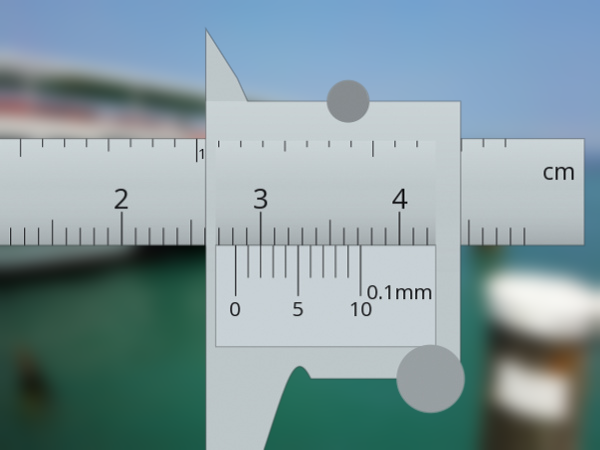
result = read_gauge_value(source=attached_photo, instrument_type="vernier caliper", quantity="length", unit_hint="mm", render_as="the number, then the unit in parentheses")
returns 28.2 (mm)
